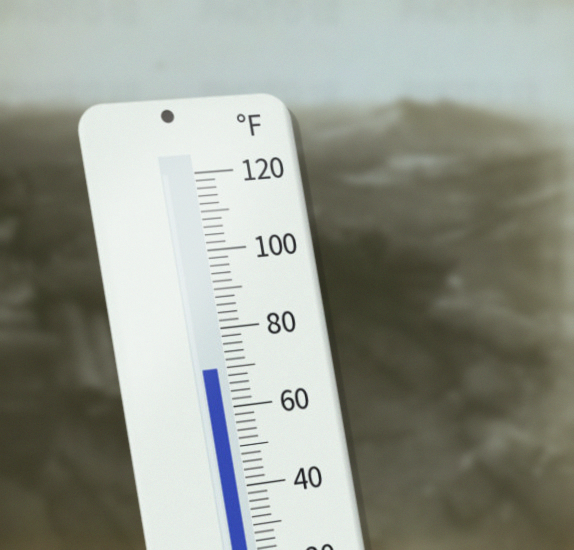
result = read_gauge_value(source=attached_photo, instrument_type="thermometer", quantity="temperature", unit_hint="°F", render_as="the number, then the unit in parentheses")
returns 70 (°F)
